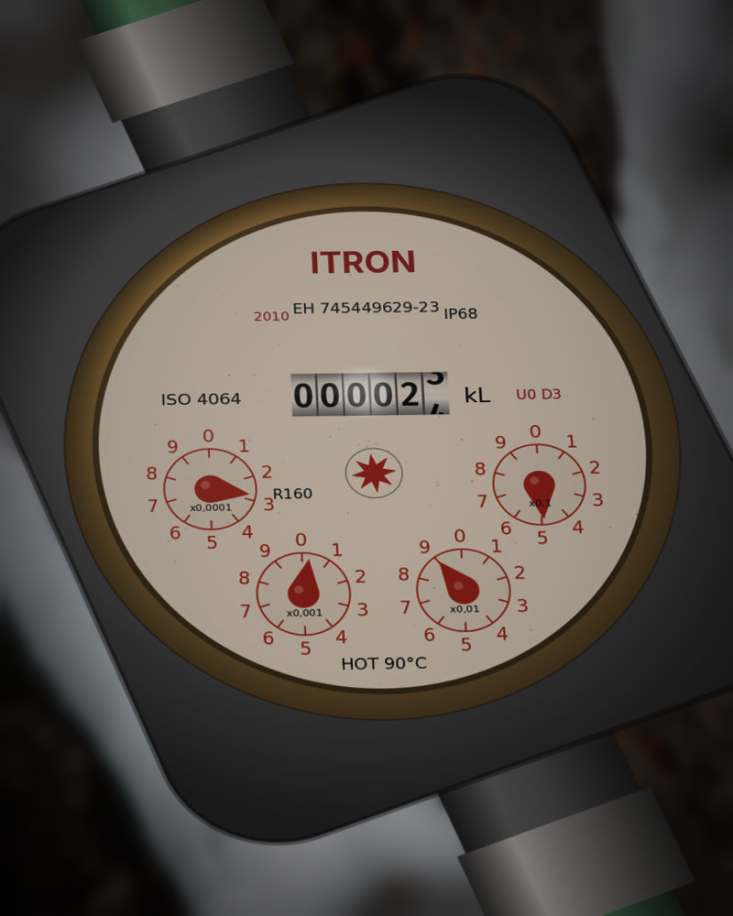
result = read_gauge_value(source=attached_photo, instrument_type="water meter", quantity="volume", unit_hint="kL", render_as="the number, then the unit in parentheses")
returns 23.4902 (kL)
